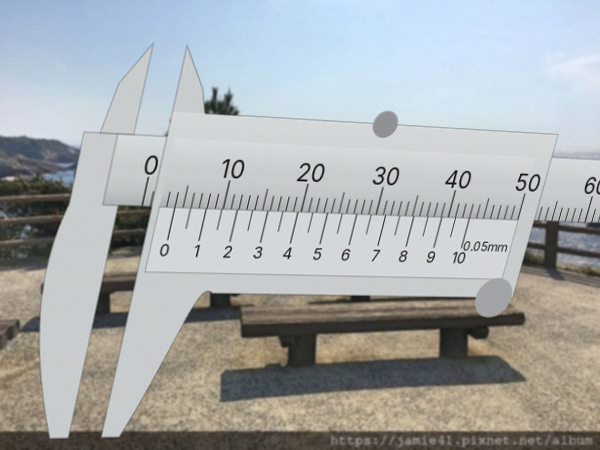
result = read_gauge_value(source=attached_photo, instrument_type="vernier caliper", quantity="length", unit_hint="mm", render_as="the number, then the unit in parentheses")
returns 4.0 (mm)
